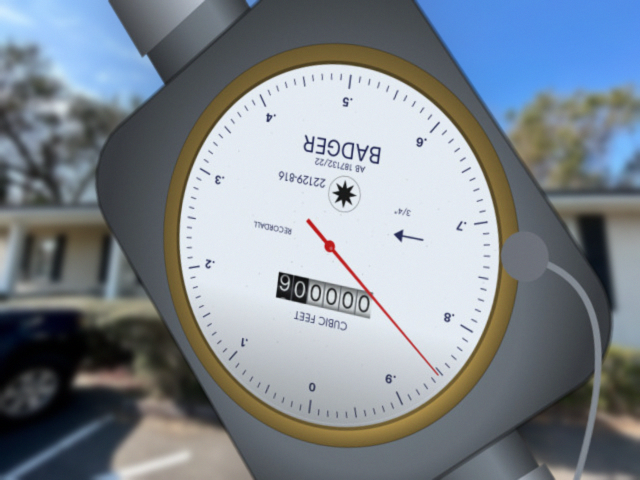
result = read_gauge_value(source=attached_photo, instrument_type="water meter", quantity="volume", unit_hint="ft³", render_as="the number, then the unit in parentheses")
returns 5.85 (ft³)
